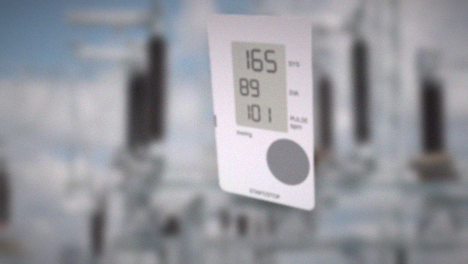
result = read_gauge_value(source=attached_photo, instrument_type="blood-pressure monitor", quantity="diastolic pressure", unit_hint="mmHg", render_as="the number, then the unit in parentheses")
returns 89 (mmHg)
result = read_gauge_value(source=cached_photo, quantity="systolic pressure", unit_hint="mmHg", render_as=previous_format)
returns 165 (mmHg)
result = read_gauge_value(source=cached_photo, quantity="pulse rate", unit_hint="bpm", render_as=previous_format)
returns 101 (bpm)
